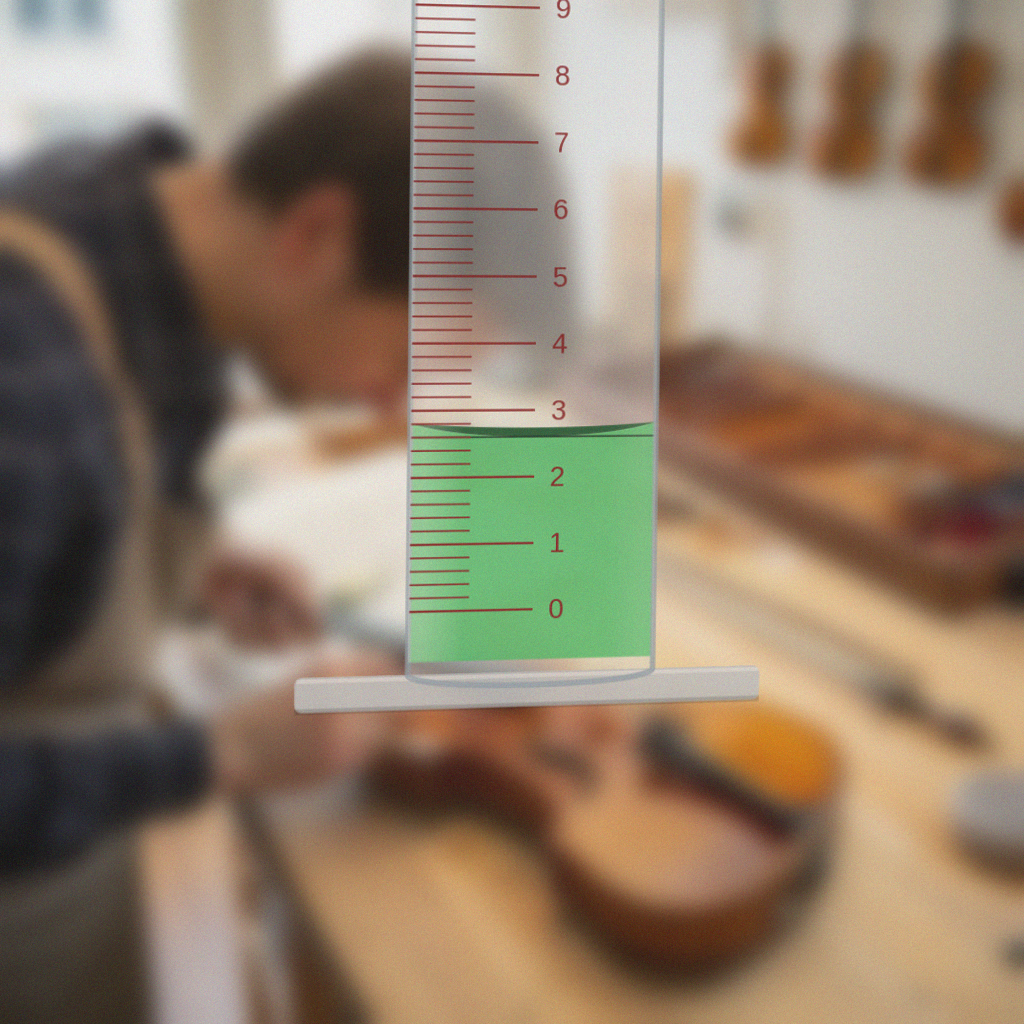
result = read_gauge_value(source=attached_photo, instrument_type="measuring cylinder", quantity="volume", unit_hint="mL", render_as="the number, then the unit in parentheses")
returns 2.6 (mL)
